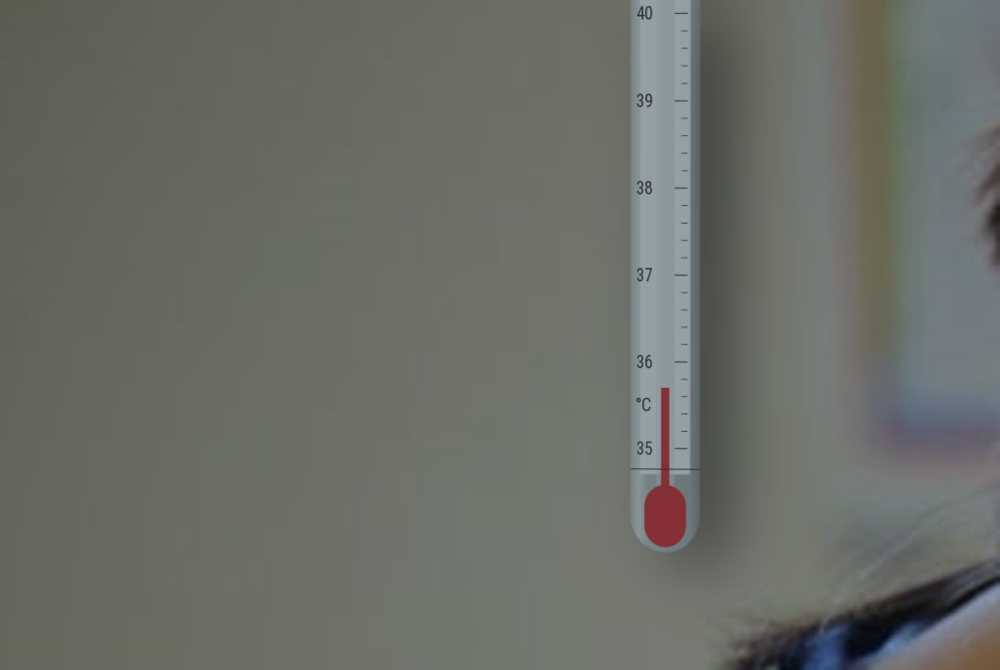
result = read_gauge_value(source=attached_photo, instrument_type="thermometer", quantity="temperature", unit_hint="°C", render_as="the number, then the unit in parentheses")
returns 35.7 (°C)
